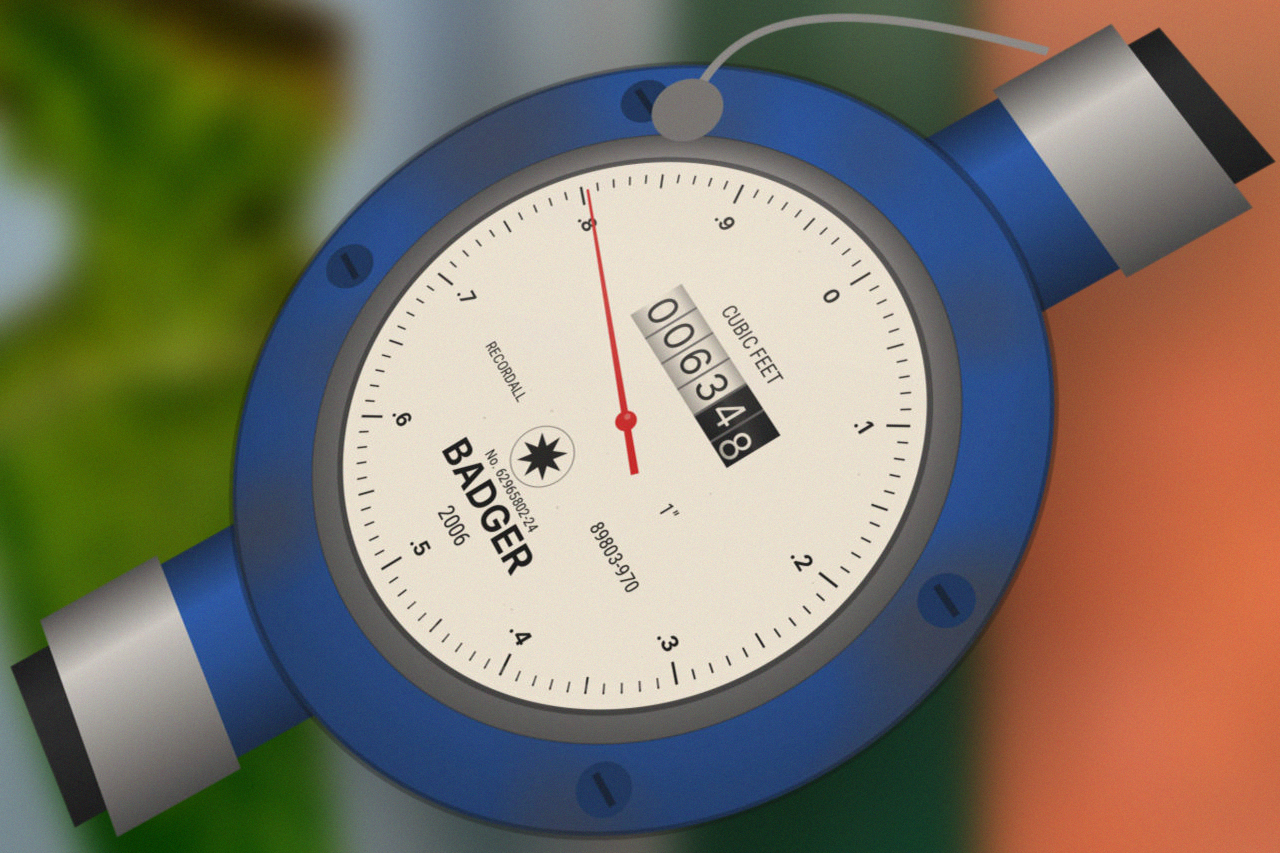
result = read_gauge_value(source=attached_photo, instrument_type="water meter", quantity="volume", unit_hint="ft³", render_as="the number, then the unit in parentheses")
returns 6347.80 (ft³)
